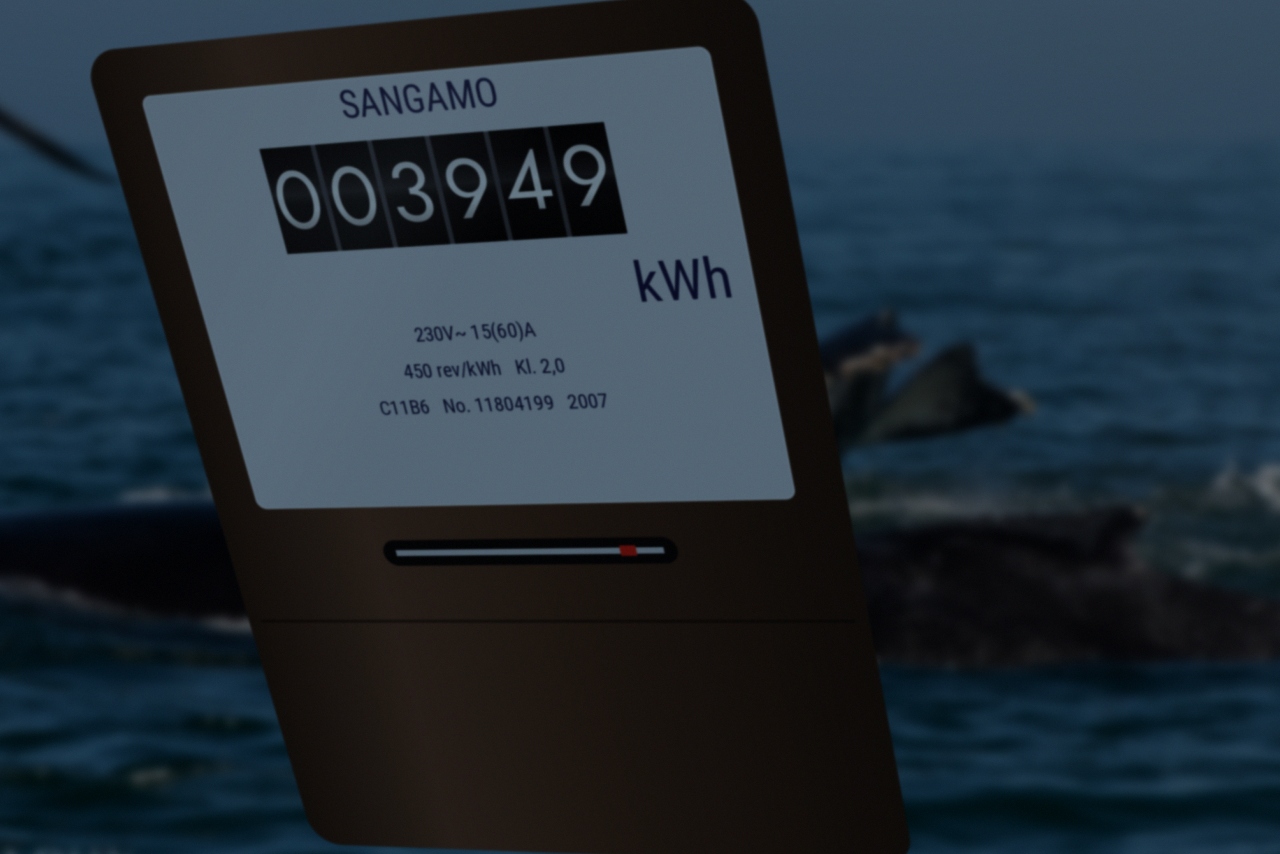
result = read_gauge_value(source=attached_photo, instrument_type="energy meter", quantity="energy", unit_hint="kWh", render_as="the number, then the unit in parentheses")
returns 3949 (kWh)
